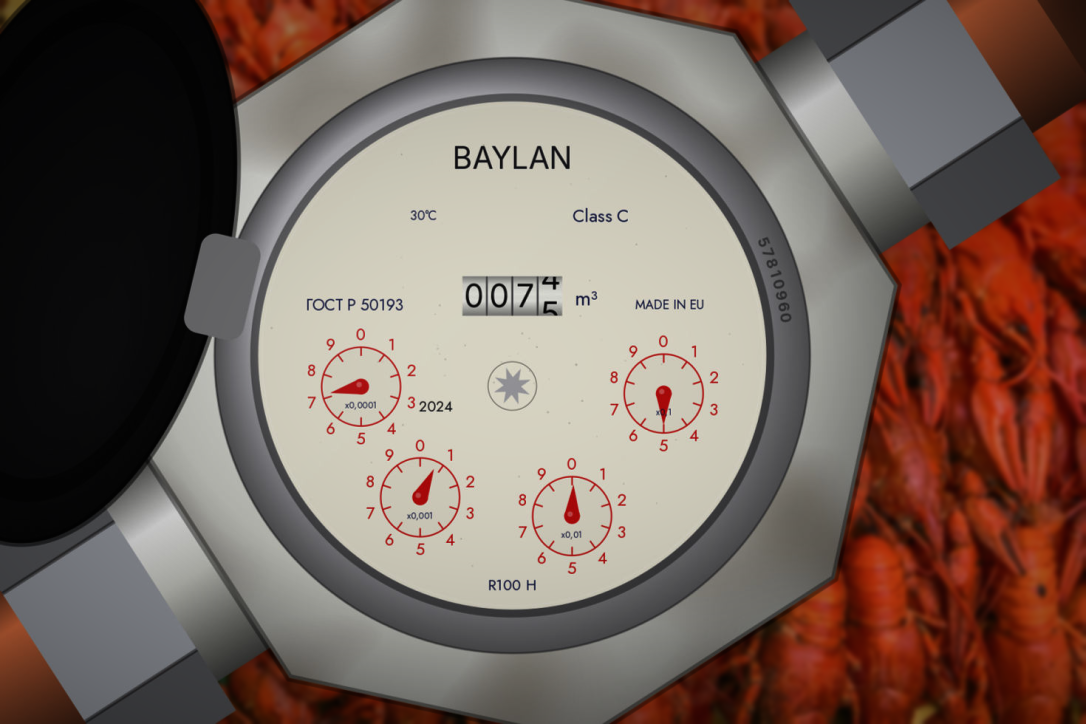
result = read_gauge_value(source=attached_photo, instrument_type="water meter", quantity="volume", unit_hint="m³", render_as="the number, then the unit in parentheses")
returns 74.5007 (m³)
